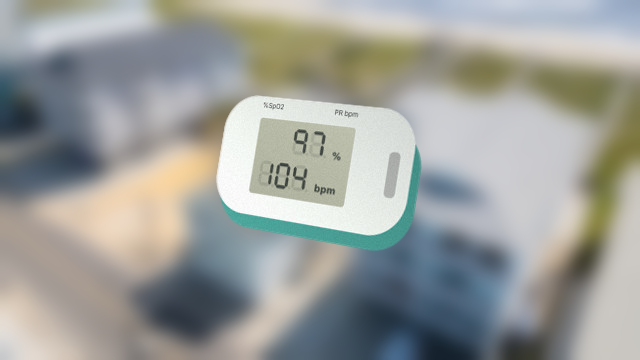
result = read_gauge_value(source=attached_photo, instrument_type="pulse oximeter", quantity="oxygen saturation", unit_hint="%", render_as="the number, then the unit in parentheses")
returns 97 (%)
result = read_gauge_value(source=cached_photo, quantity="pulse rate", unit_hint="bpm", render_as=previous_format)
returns 104 (bpm)
